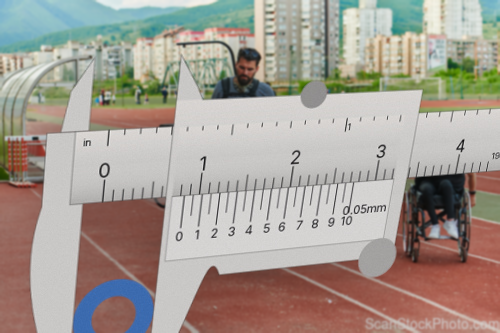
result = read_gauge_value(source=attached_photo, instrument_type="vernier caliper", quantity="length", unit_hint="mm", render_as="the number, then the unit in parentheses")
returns 8.4 (mm)
